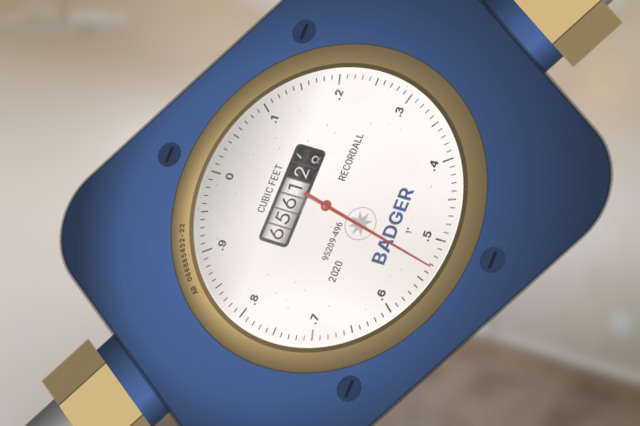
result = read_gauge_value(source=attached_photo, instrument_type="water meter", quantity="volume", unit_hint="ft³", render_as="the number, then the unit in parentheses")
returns 656127.53 (ft³)
